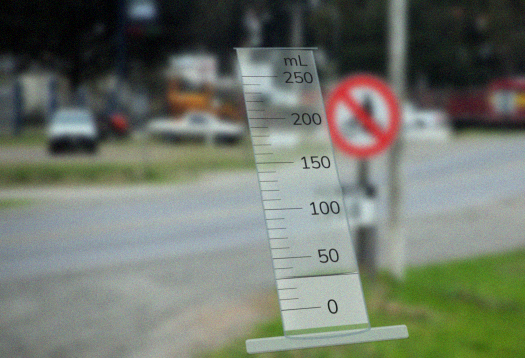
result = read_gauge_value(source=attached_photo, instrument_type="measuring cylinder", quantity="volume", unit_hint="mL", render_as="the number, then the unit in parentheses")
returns 30 (mL)
